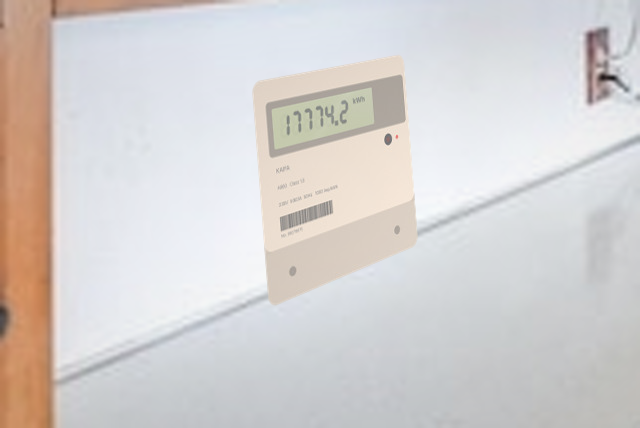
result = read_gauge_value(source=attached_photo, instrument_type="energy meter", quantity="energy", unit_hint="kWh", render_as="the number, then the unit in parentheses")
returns 17774.2 (kWh)
